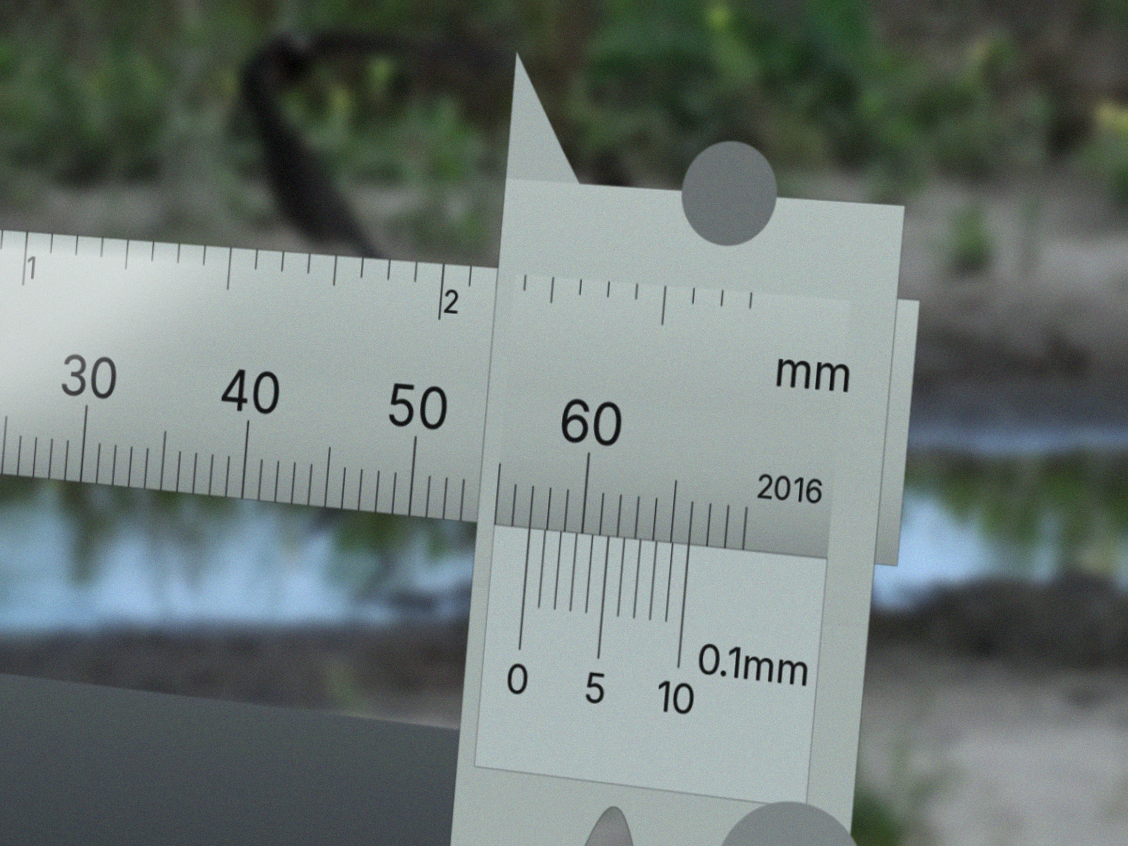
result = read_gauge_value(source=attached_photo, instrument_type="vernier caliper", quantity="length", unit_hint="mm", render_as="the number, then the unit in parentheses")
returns 57.0 (mm)
